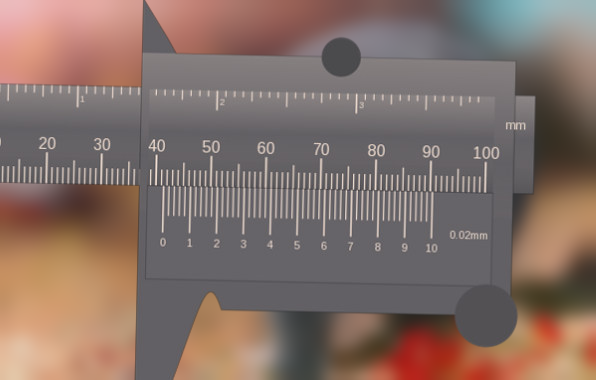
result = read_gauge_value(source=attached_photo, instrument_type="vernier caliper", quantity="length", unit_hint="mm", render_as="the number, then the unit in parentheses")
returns 41.4 (mm)
